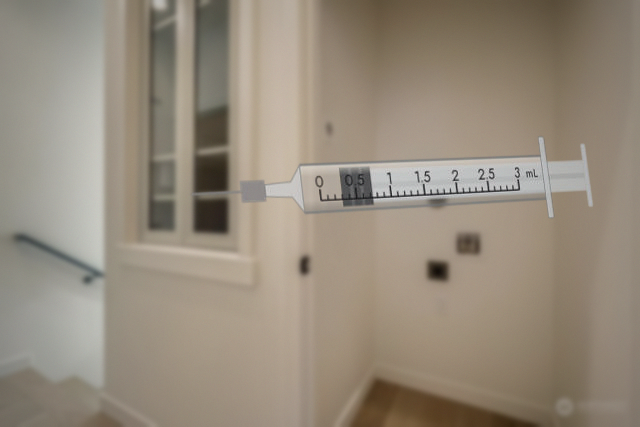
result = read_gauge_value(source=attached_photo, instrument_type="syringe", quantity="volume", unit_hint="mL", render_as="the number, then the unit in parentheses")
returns 0.3 (mL)
